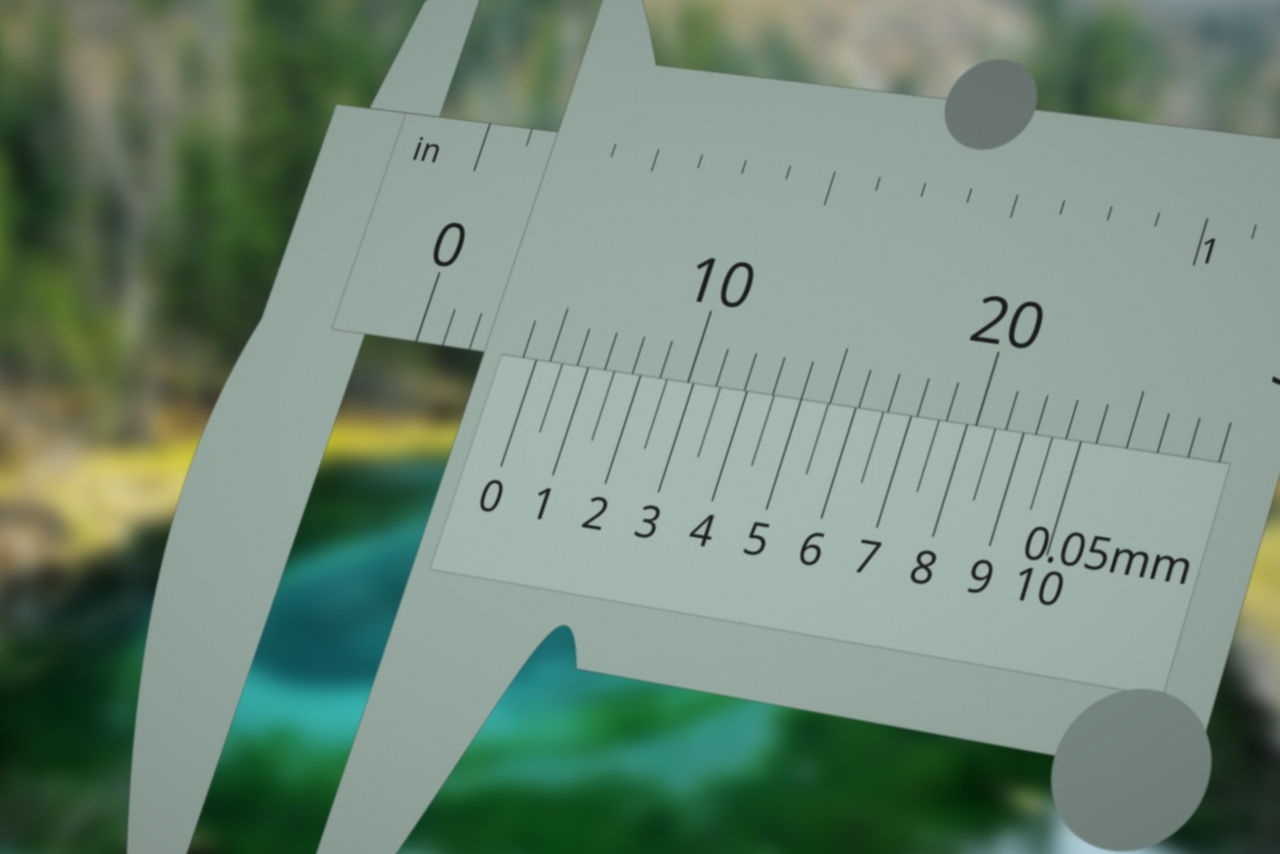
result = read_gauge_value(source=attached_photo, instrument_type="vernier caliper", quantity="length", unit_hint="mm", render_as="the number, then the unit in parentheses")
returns 4.5 (mm)
